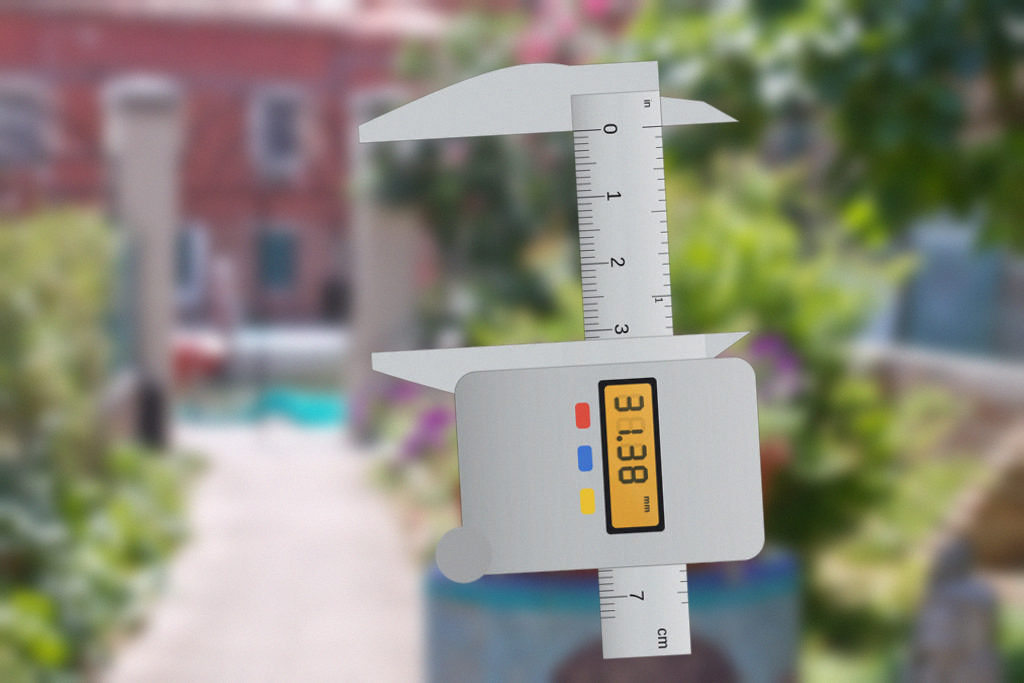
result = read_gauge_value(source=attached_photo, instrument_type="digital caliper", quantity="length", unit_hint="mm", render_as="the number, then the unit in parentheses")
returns 31.38 (mm)
